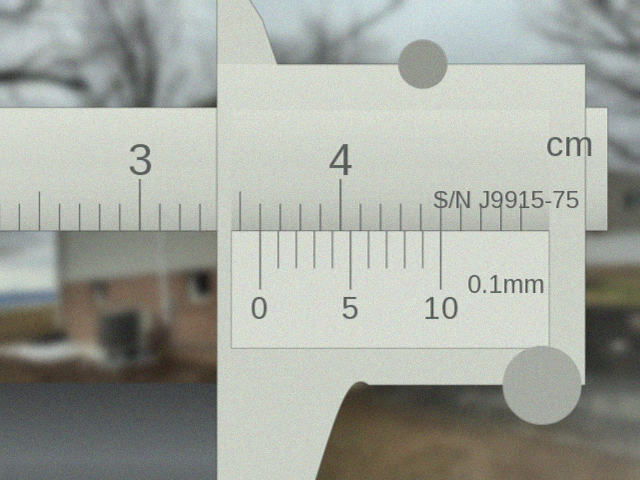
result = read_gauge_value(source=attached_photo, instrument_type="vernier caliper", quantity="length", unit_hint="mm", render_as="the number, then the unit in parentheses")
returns 36.0 (mm)
